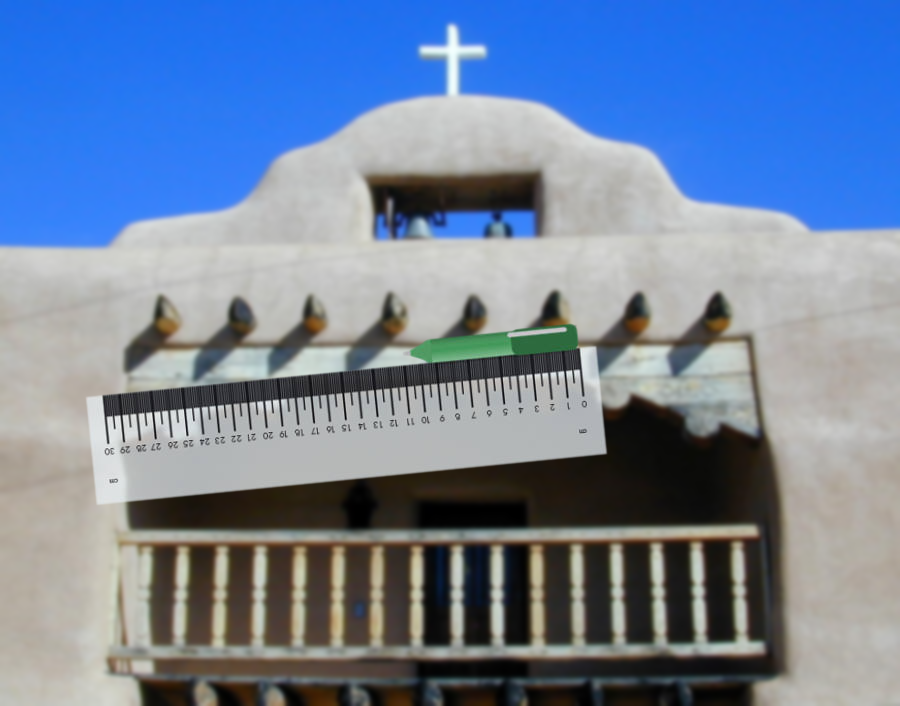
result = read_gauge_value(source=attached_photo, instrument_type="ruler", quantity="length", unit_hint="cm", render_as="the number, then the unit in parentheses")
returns 11 (cm)
